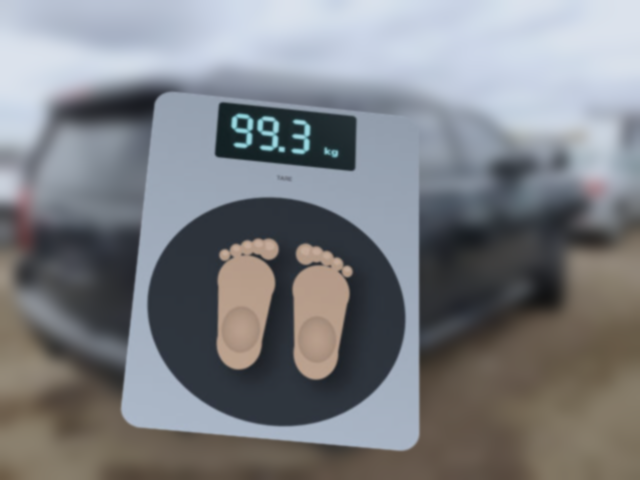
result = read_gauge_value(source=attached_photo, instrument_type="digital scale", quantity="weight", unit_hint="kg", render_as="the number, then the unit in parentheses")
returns 99.3 (kg)
